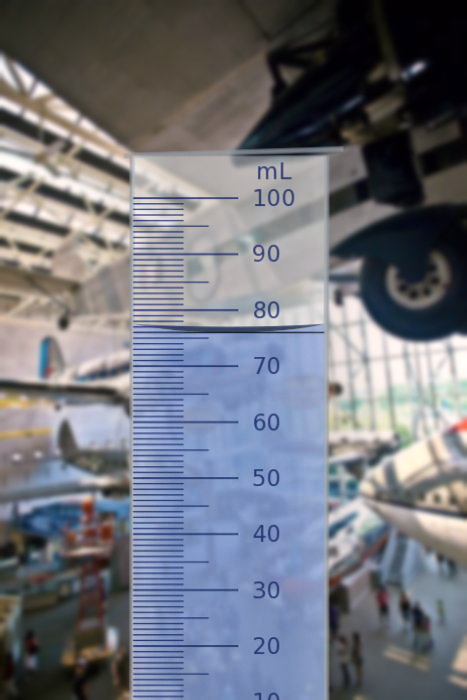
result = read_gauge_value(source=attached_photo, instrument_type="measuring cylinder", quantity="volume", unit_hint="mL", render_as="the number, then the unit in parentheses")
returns 76 (mL)
